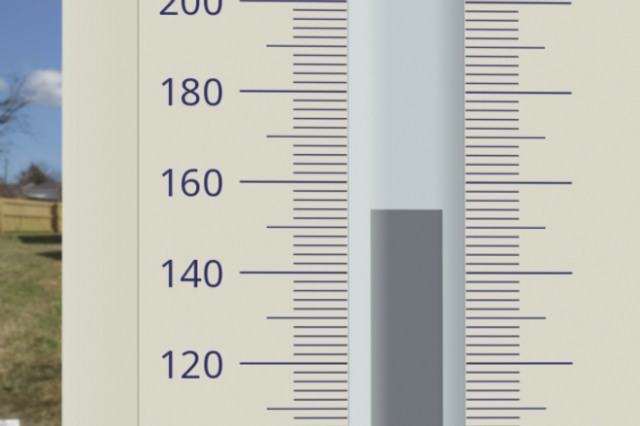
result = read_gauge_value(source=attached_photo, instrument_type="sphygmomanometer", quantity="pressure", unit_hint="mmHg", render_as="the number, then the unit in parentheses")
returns 154 (mmHg)
